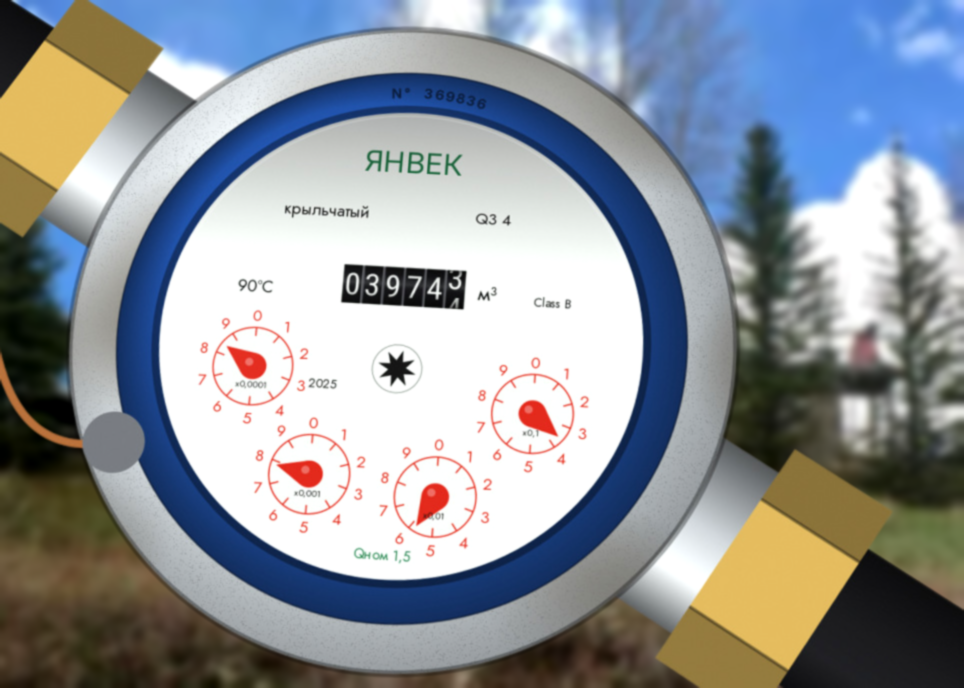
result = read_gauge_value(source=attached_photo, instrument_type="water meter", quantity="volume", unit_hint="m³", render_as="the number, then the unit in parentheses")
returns 39743.3578 (m³)
